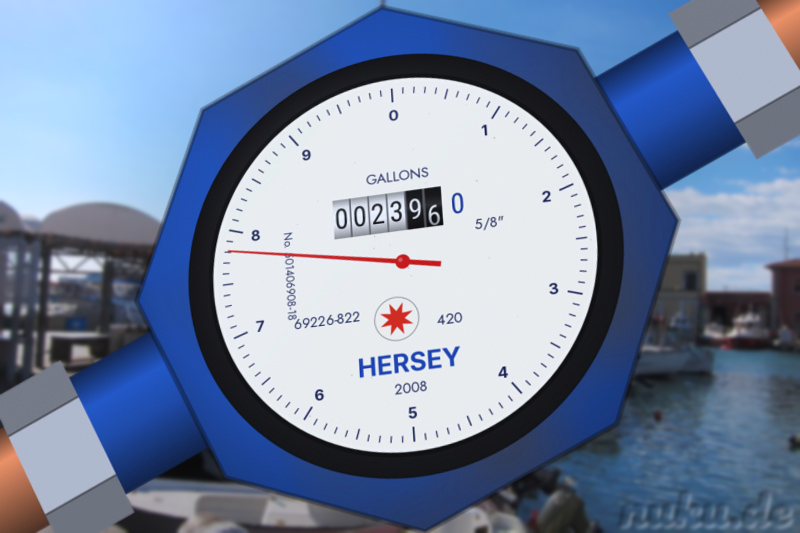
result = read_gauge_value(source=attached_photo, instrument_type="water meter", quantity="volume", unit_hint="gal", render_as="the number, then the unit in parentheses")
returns 23957.8 (gal)
